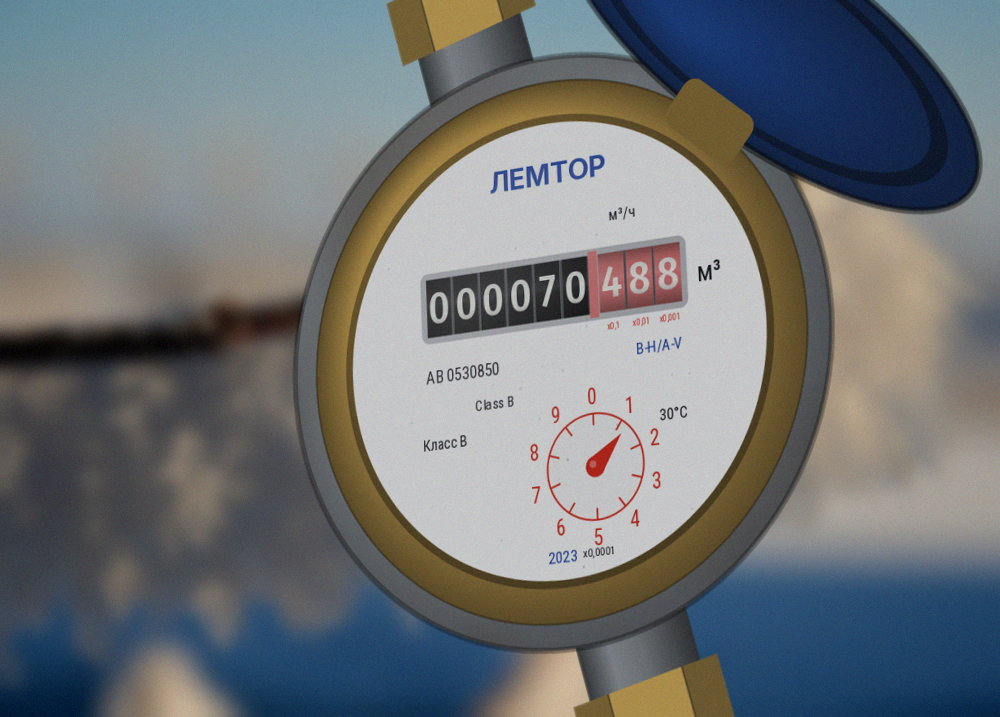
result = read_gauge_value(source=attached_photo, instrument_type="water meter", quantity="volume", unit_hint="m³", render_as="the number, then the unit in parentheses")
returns 70.4881 (m³)
